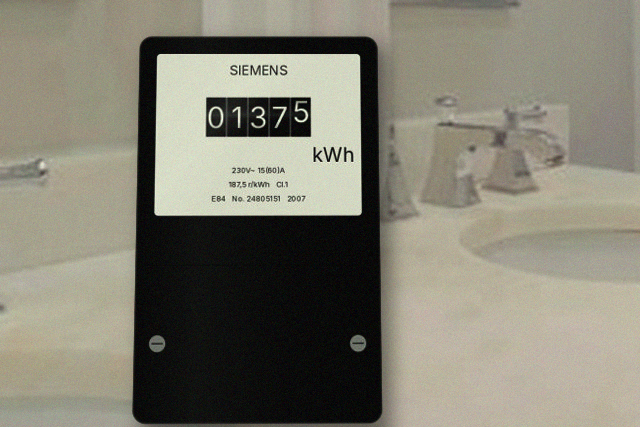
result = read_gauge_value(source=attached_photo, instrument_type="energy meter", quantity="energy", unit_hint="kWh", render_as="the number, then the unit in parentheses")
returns 1375 (kWh)
